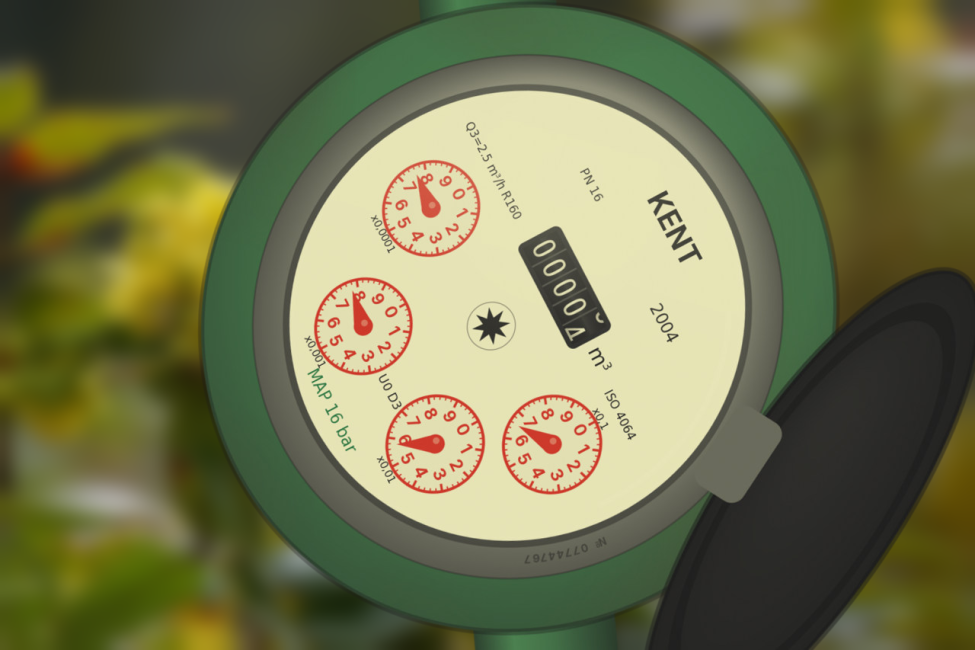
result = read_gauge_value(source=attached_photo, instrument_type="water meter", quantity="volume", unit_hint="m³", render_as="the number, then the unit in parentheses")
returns 3.6577 (m³)
